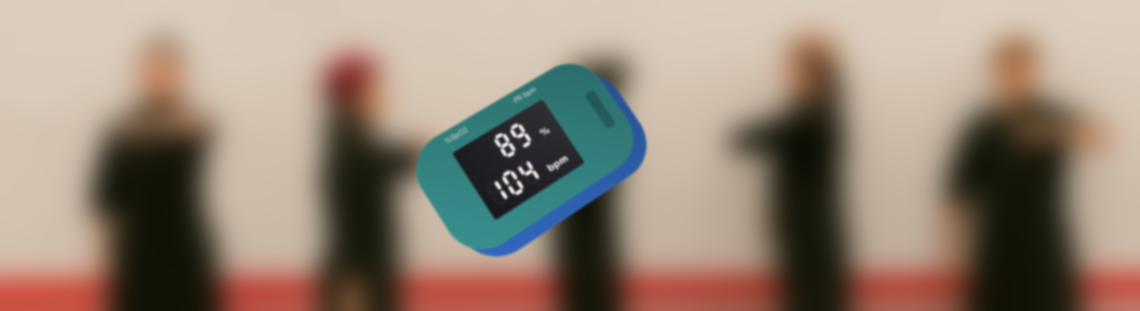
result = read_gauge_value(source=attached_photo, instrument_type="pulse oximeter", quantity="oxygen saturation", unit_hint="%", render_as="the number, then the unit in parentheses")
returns 89 (%)
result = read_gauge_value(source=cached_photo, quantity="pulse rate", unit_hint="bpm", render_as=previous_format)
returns 104 (bpm)
